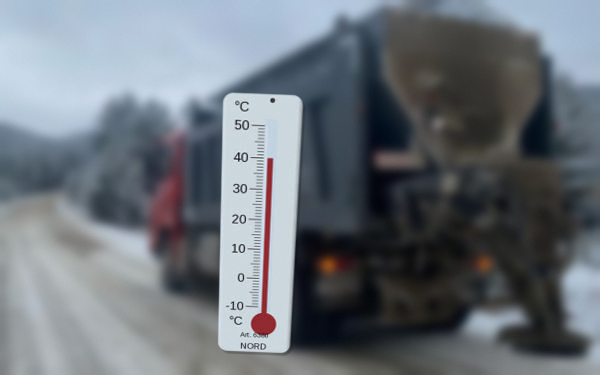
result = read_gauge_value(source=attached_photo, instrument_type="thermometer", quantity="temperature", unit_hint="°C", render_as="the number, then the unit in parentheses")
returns 40 (°C)
